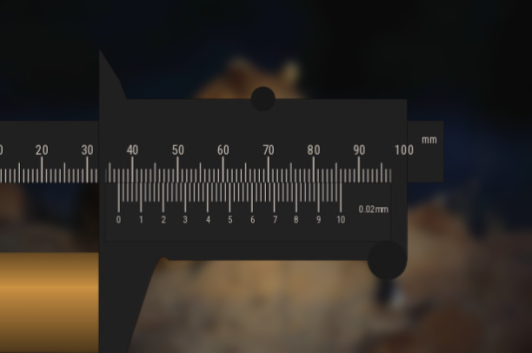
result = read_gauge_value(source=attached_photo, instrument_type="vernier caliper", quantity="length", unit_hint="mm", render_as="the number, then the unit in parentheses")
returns 37.0 (mm)
